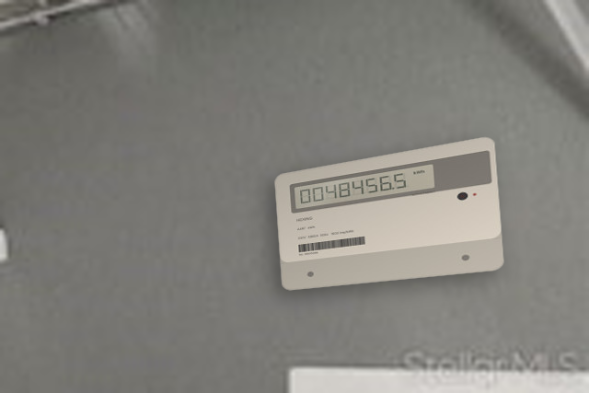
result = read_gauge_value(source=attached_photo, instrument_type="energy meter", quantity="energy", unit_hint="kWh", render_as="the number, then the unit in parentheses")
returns 48456.5 (kWh)
